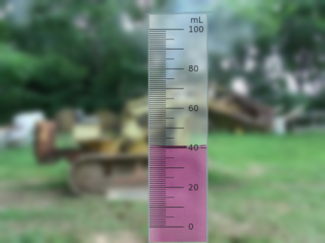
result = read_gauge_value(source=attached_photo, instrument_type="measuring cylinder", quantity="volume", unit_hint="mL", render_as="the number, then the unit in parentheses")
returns 40 (mL)
